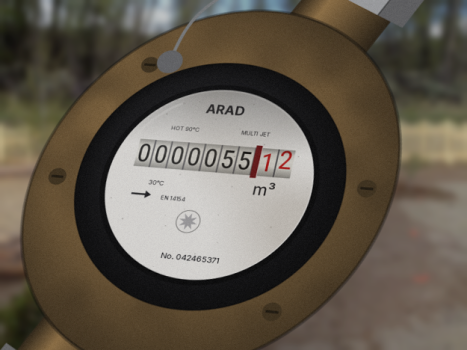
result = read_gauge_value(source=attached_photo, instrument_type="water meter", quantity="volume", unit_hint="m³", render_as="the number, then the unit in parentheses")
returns 55.12 (m³)
